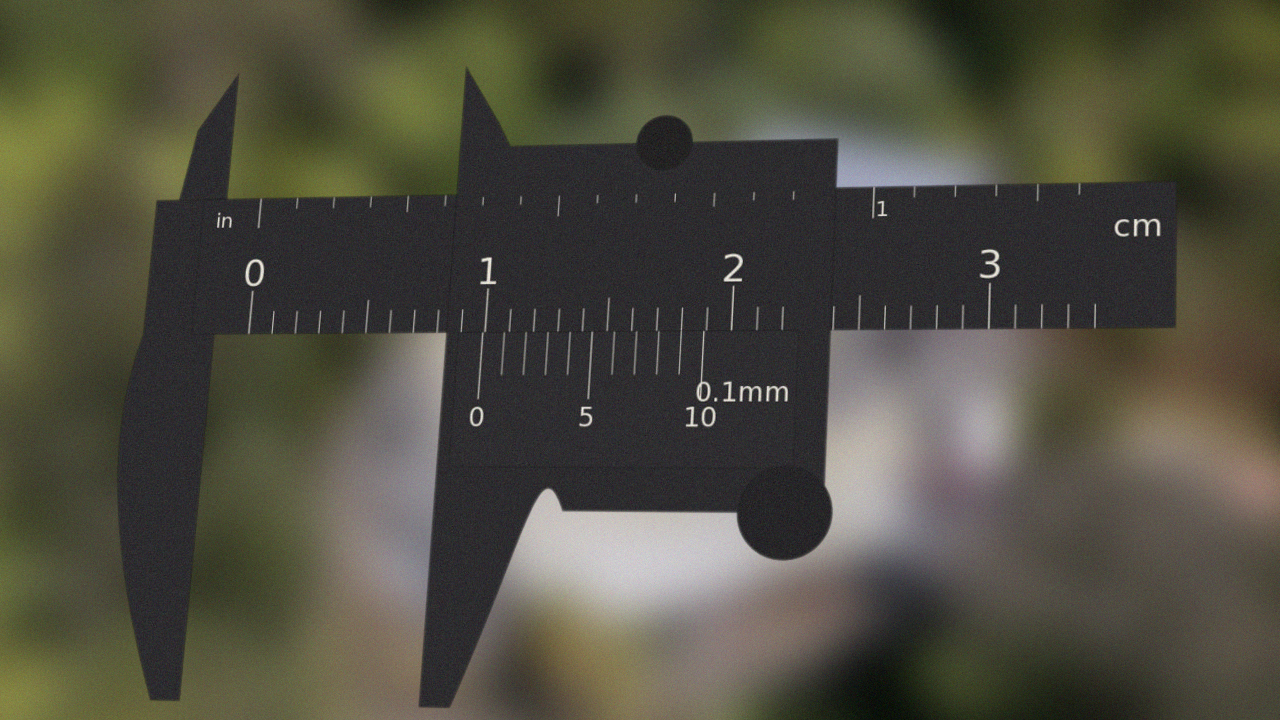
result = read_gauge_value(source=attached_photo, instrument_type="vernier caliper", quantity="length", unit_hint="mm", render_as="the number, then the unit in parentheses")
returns 9.9 (mm)
